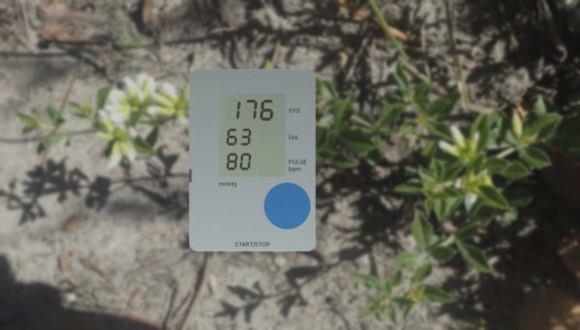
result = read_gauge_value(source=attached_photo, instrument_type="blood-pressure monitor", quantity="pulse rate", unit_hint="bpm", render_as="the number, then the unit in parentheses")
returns 80 (bpm)
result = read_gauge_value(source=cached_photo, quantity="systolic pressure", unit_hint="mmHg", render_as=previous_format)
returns 176 (mmHg)
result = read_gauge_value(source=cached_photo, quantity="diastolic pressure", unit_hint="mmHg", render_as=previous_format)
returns 63 (mmHg)
